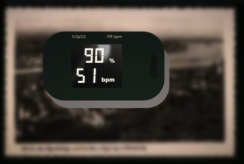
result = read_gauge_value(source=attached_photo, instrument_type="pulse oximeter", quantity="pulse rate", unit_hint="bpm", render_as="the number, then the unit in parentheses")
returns 51 (bpm)
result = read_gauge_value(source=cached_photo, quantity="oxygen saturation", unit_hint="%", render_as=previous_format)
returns 90 (%)
